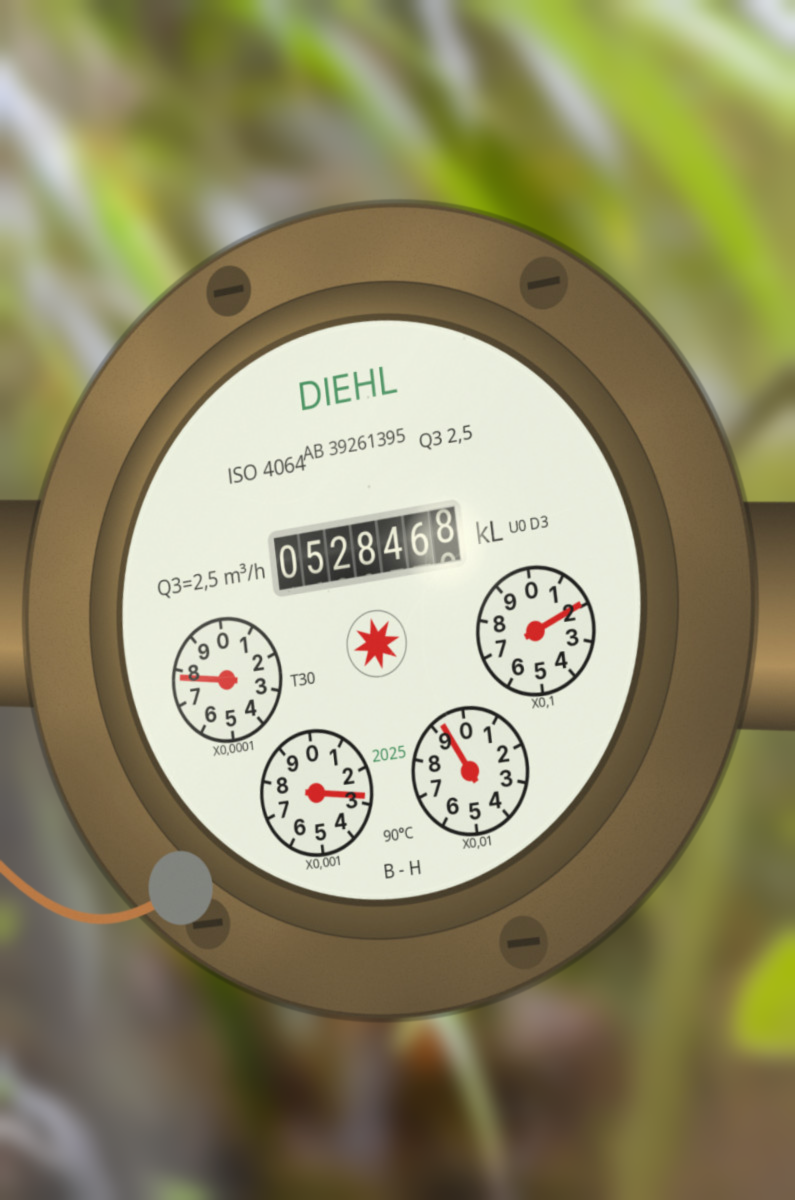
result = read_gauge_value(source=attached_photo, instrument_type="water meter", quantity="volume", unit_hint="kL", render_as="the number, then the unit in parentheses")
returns 528468.1927 (kL)
